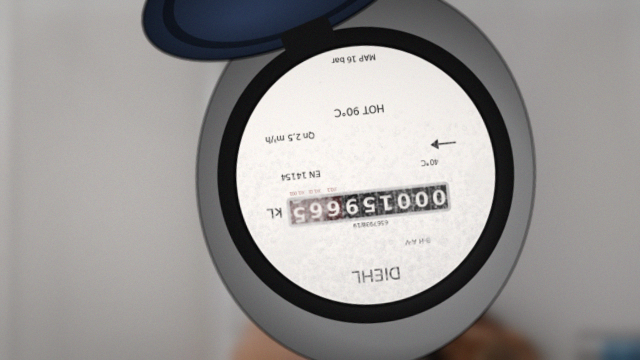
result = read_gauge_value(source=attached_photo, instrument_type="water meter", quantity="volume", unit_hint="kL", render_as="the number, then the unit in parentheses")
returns 159.665 (kL)
